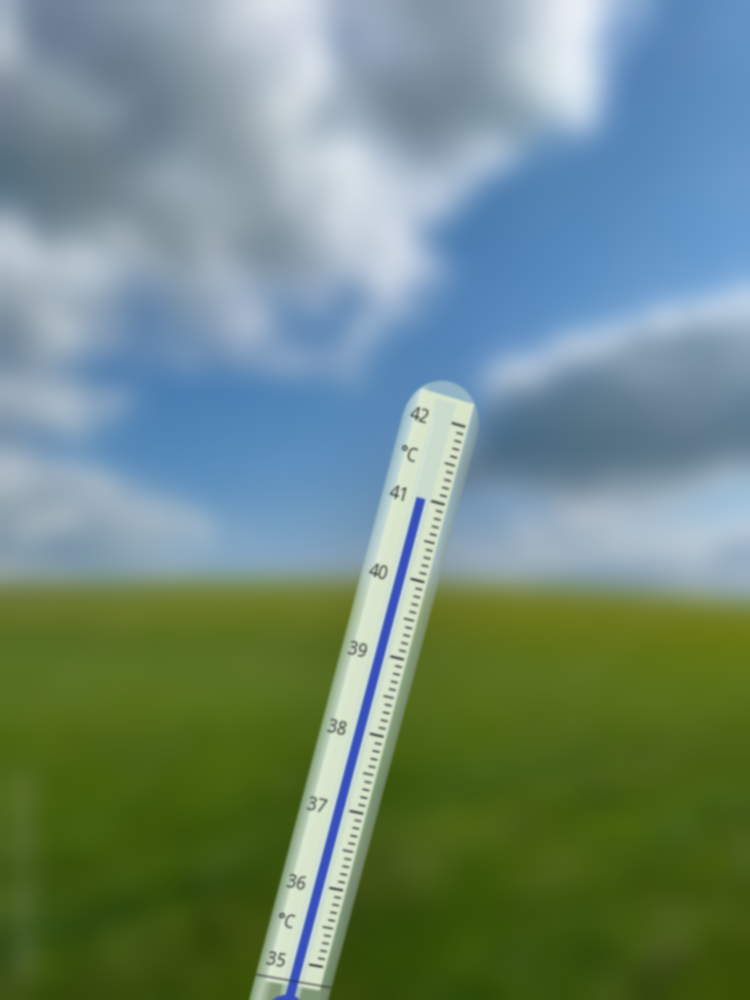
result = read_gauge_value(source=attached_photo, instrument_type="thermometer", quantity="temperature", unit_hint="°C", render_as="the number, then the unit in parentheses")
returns 41 (°C)
